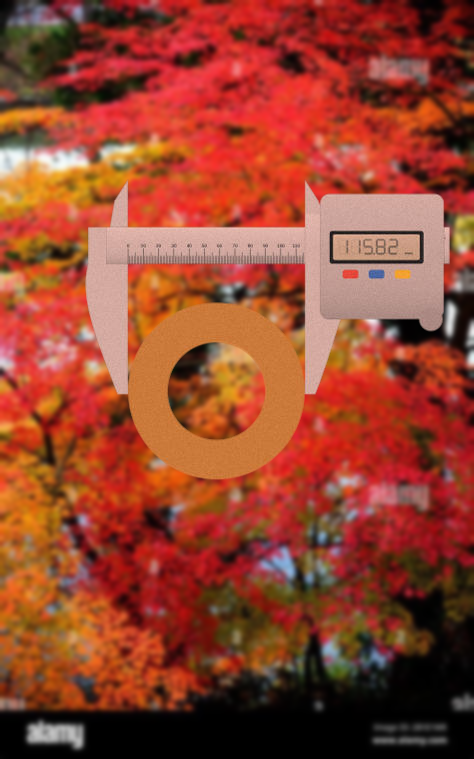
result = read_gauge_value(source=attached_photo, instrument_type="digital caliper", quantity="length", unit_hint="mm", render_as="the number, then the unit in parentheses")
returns 115.82 (mm)
